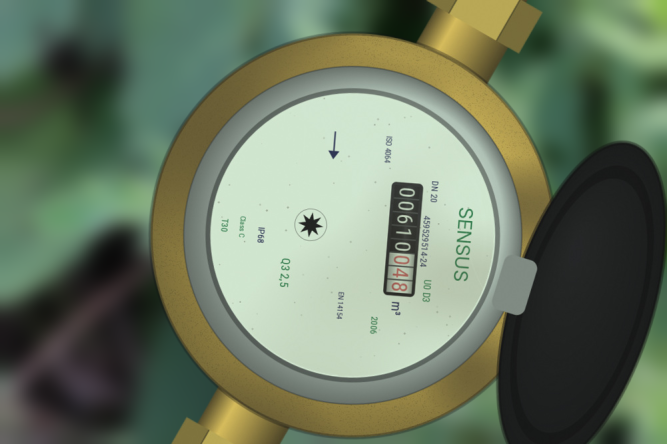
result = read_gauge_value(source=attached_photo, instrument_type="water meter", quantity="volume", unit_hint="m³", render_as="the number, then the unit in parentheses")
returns 610.048 (m³)
